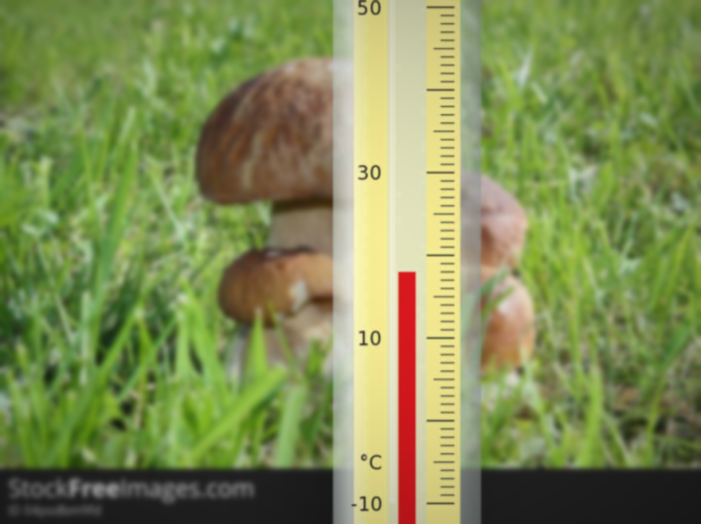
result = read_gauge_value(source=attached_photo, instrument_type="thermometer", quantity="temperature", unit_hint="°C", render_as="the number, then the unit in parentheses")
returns 18 (°C)
